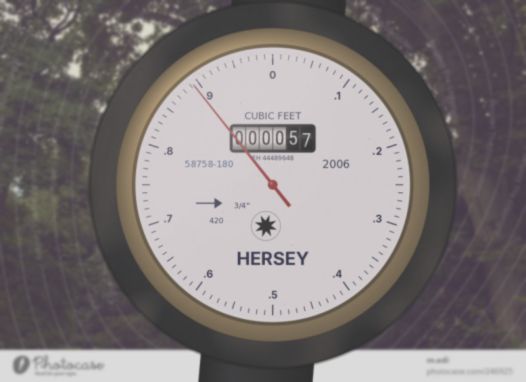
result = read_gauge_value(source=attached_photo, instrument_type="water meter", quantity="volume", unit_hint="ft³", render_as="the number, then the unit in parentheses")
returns 56.89 (ft³)
